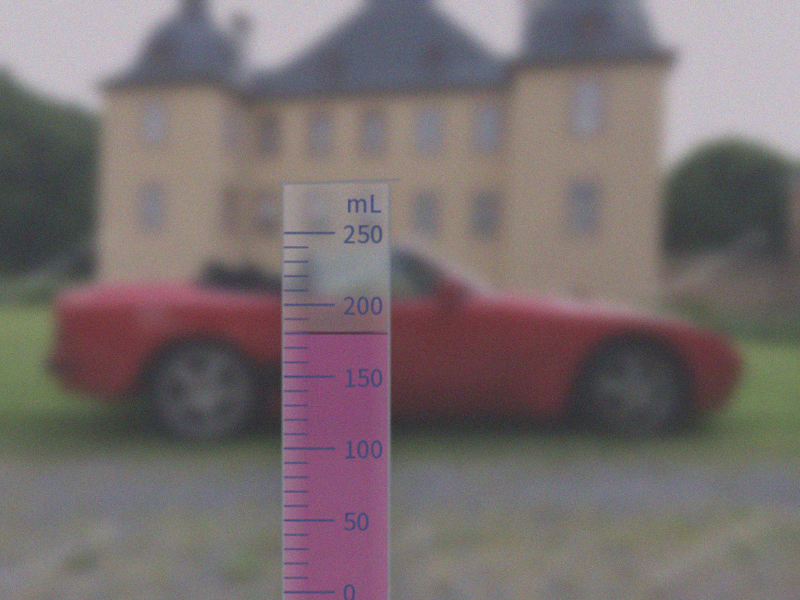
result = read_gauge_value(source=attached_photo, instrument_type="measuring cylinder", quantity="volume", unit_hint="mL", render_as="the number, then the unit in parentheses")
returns 180 (mL)
